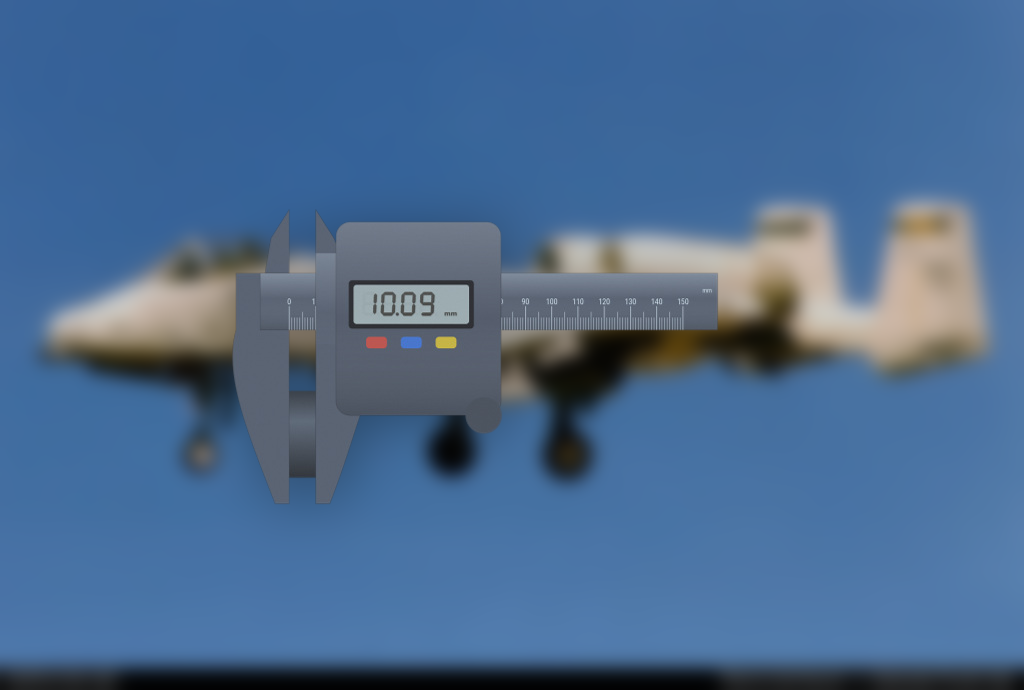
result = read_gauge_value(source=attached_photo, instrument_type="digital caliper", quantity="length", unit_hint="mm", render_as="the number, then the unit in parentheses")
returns 10.09 (mm)
